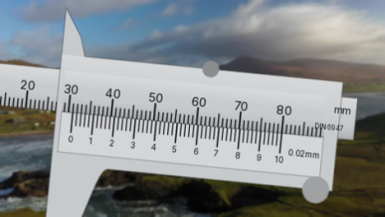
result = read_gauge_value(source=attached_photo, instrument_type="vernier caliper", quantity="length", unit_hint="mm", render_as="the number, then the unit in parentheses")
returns 31.0 (mm)
